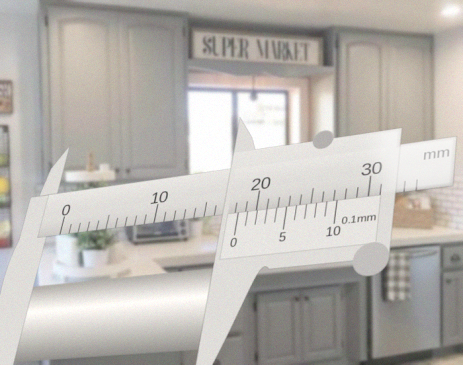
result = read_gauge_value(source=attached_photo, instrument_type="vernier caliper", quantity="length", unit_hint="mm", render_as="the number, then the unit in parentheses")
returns 18.3 (mm)
